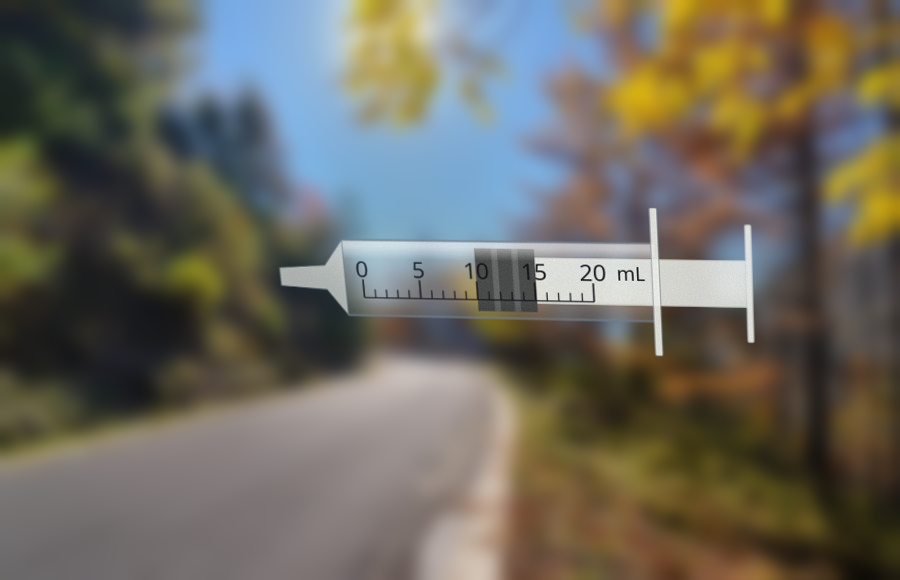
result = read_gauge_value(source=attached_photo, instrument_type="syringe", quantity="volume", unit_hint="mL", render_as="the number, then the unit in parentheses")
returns 10 (mL)
